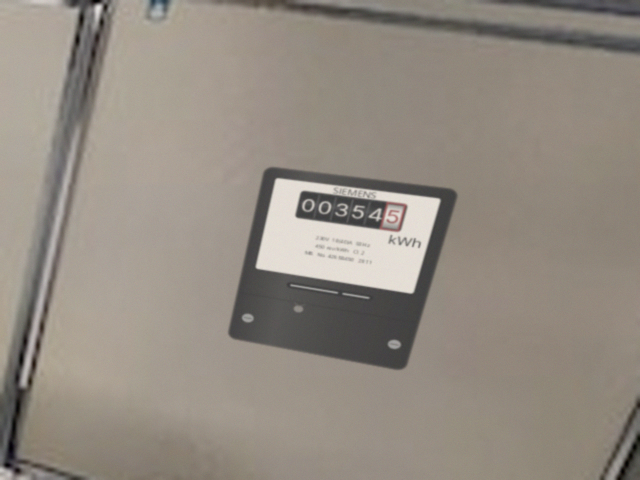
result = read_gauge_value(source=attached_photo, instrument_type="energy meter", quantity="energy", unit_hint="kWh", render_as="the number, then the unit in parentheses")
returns 354.5 (kWh)
